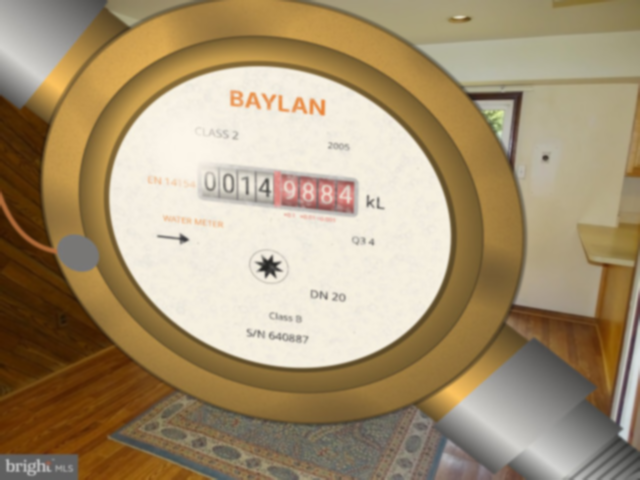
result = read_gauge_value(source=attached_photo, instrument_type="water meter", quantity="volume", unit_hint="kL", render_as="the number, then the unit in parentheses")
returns 14.9884 (kL)
